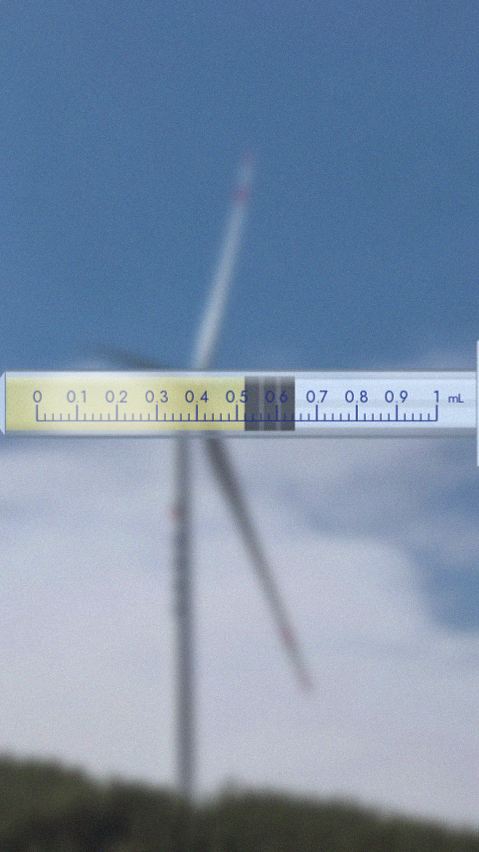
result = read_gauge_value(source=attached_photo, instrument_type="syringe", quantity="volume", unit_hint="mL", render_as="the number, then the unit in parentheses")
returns 0.52 (mL)
